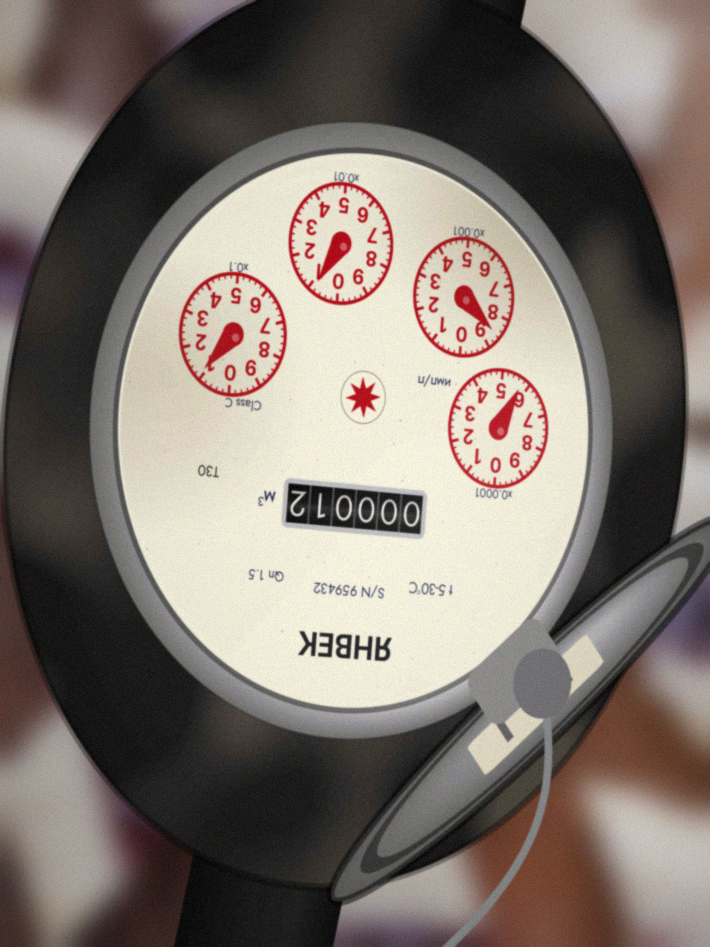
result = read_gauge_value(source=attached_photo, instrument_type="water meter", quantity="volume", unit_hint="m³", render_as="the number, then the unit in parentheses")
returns 12.1085 (m³)
